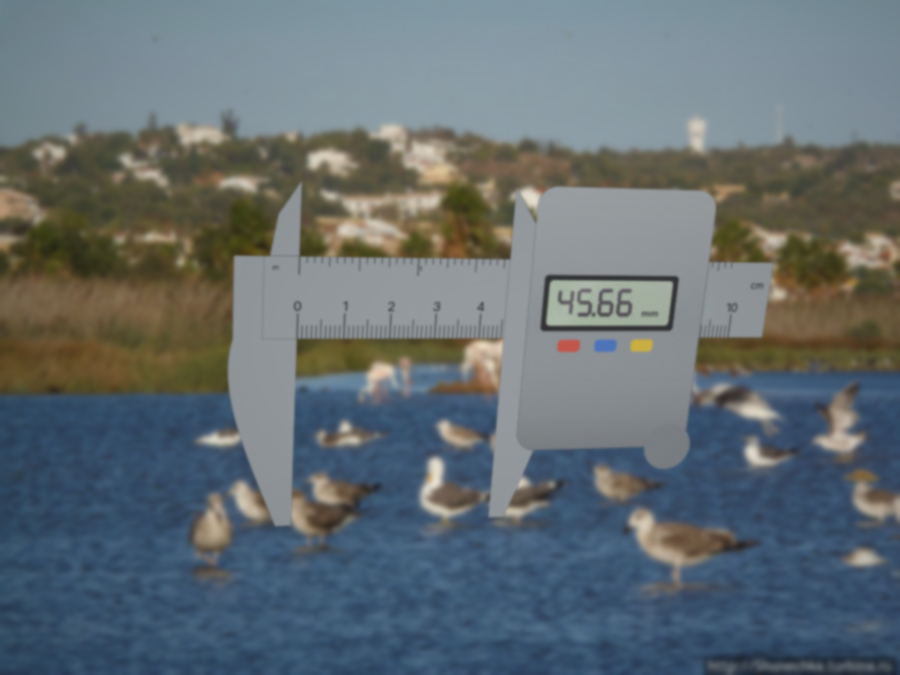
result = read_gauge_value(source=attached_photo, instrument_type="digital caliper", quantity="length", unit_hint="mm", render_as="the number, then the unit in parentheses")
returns 45.66 (mm)
